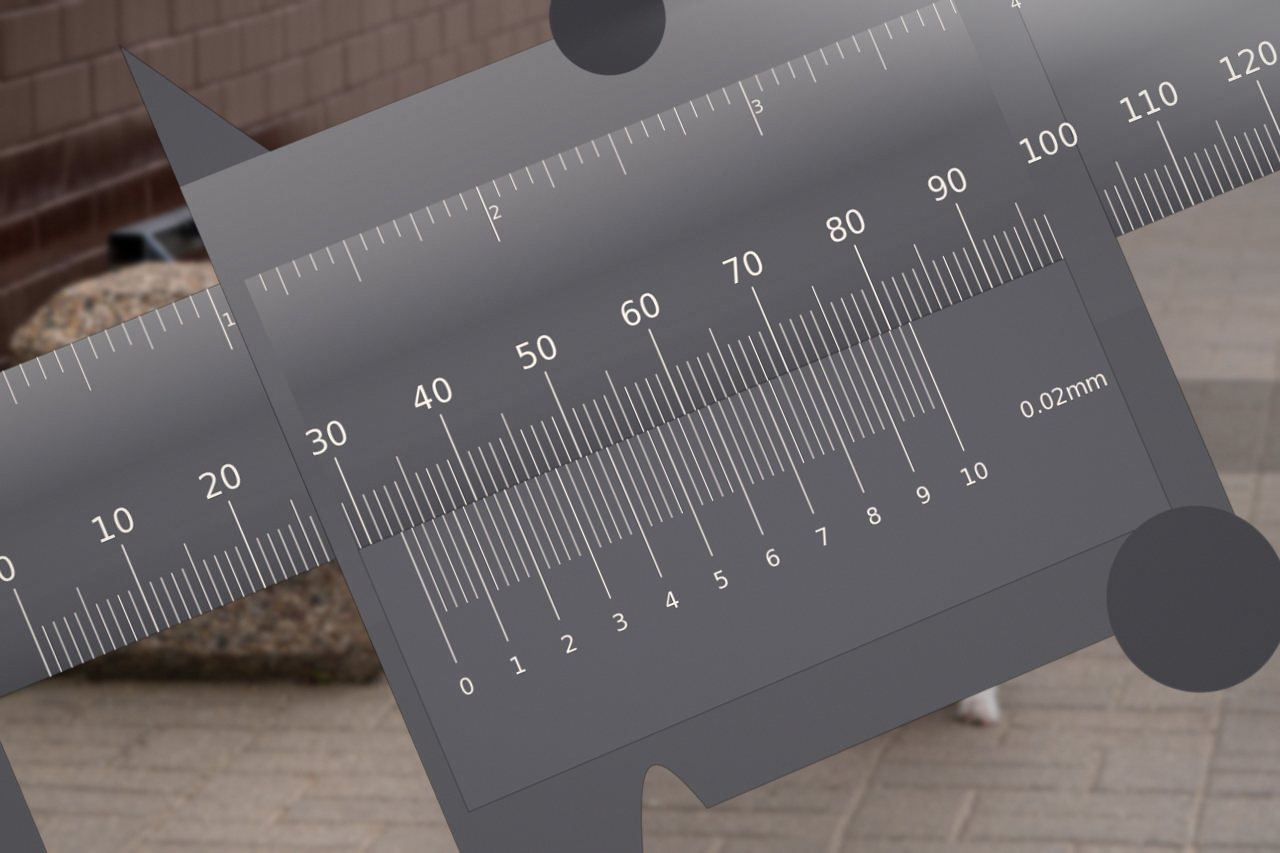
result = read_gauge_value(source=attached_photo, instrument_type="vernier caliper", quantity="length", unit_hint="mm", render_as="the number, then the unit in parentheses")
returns 32.8 (mm)
